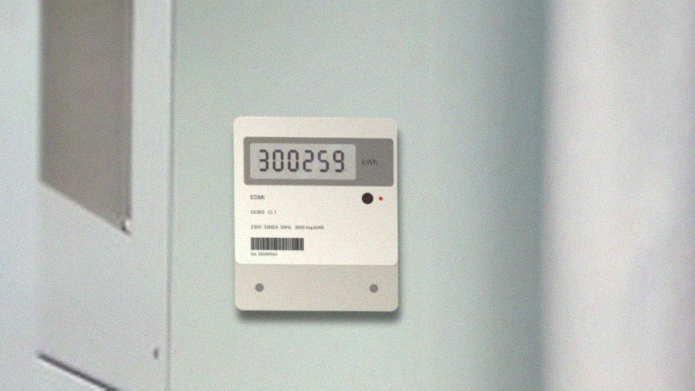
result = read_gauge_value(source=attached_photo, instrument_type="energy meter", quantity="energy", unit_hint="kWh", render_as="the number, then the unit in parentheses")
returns 300259 (kWh)
